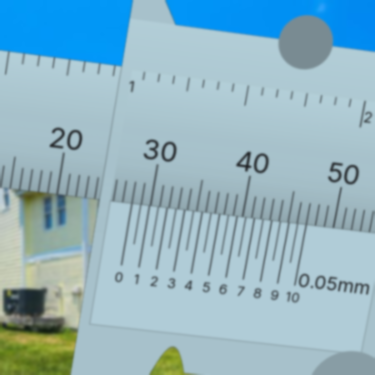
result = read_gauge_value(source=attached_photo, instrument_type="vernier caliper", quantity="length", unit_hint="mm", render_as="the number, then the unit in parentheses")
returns 28.0 (mm)
